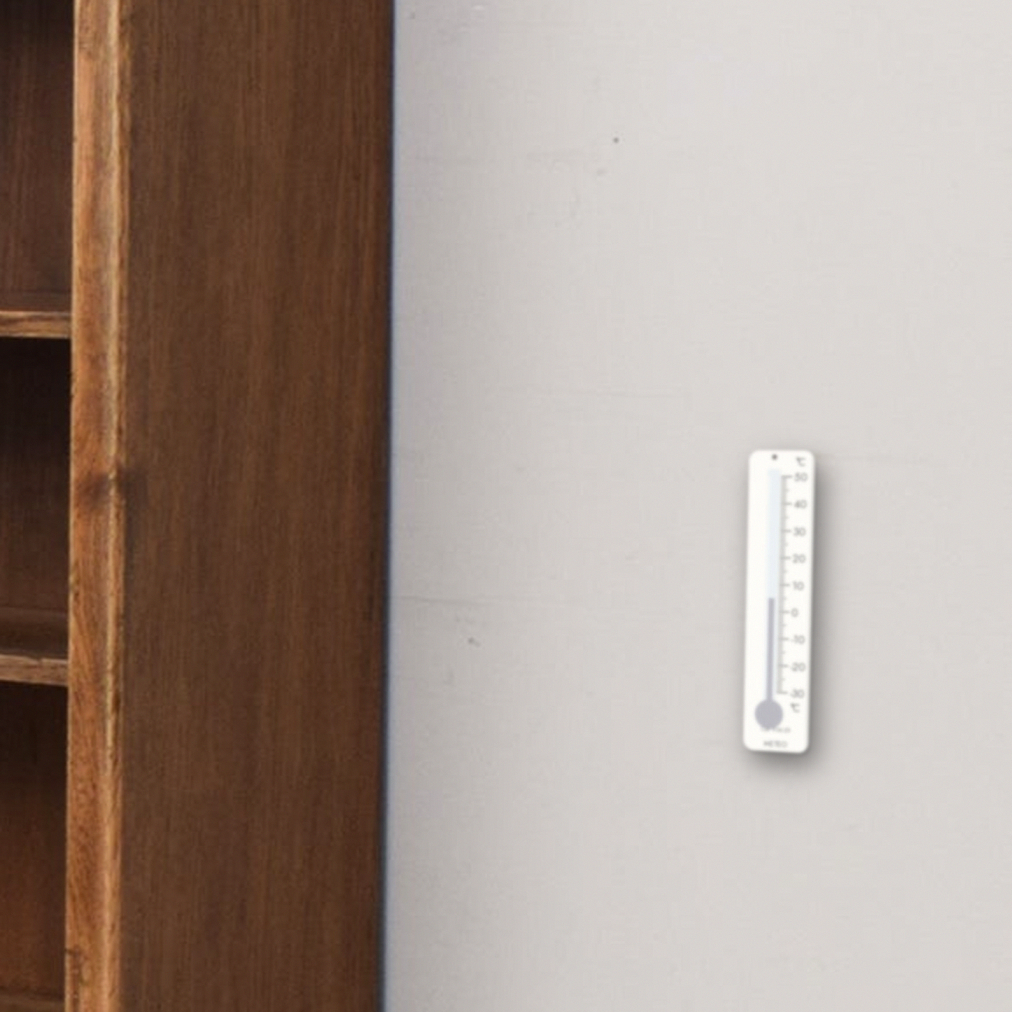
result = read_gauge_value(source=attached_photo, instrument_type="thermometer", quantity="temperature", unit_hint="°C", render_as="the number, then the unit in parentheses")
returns 5 (°C)
